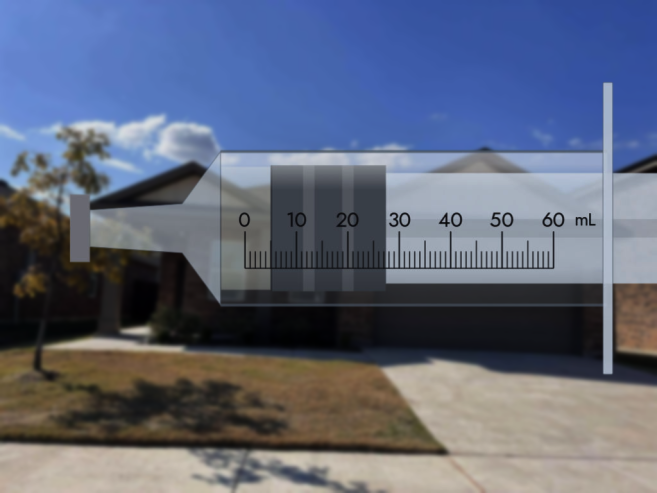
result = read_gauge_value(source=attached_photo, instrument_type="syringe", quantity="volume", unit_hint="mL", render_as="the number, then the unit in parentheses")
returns 5 (mL)
